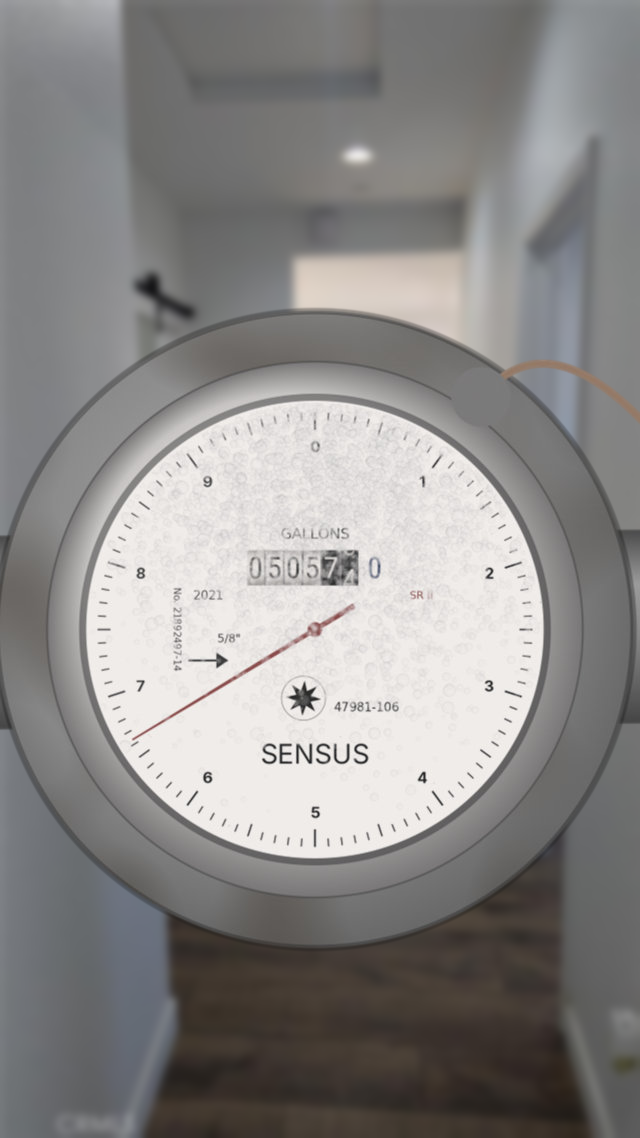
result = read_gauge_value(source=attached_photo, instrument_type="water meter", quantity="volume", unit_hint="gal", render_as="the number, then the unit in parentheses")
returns 505736.6 (gal)
